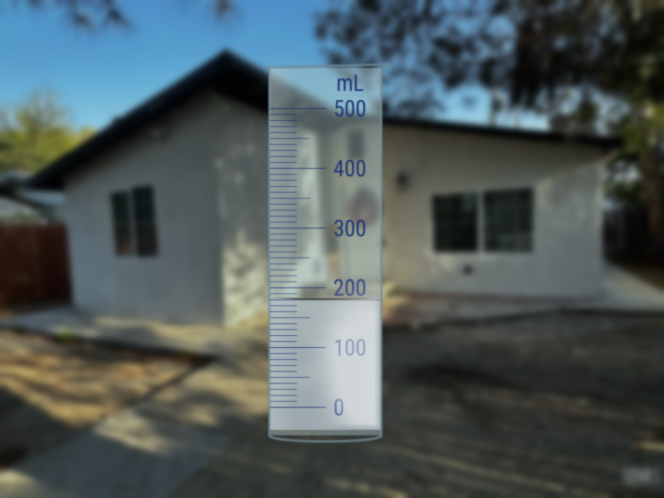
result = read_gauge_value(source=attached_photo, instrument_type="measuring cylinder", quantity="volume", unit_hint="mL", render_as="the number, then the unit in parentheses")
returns 180 (mL)
